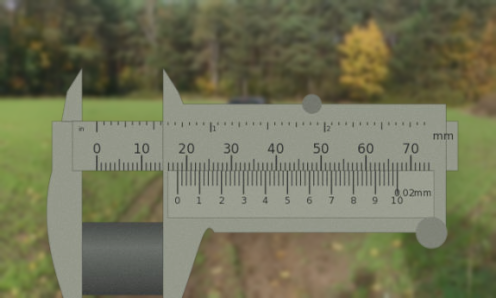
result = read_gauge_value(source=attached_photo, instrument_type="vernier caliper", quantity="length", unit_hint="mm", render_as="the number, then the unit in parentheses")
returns 18.0 (mm)
